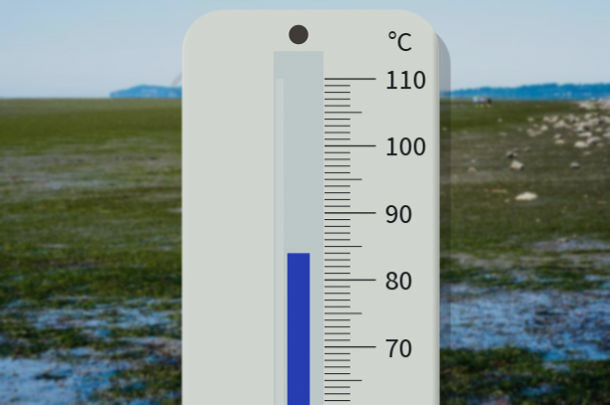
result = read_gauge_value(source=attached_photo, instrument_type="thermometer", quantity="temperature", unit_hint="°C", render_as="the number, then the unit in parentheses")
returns 84 (°C)
